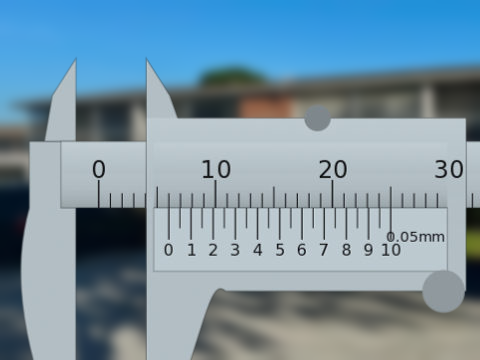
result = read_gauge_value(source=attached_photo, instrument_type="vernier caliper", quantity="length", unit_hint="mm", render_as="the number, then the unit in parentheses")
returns 6.0 (mm)
